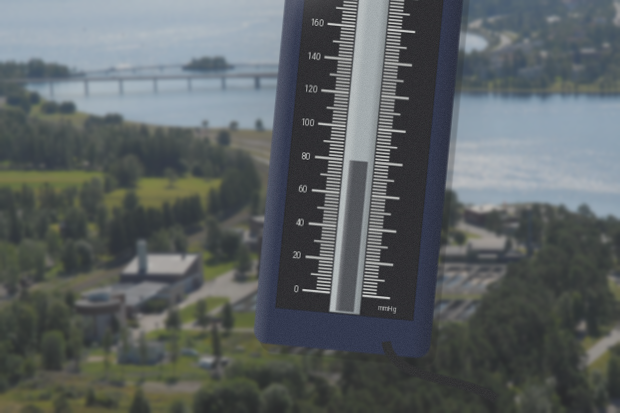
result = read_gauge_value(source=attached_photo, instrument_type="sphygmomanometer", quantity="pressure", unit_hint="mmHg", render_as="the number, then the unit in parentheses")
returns 80 (mmHg)
